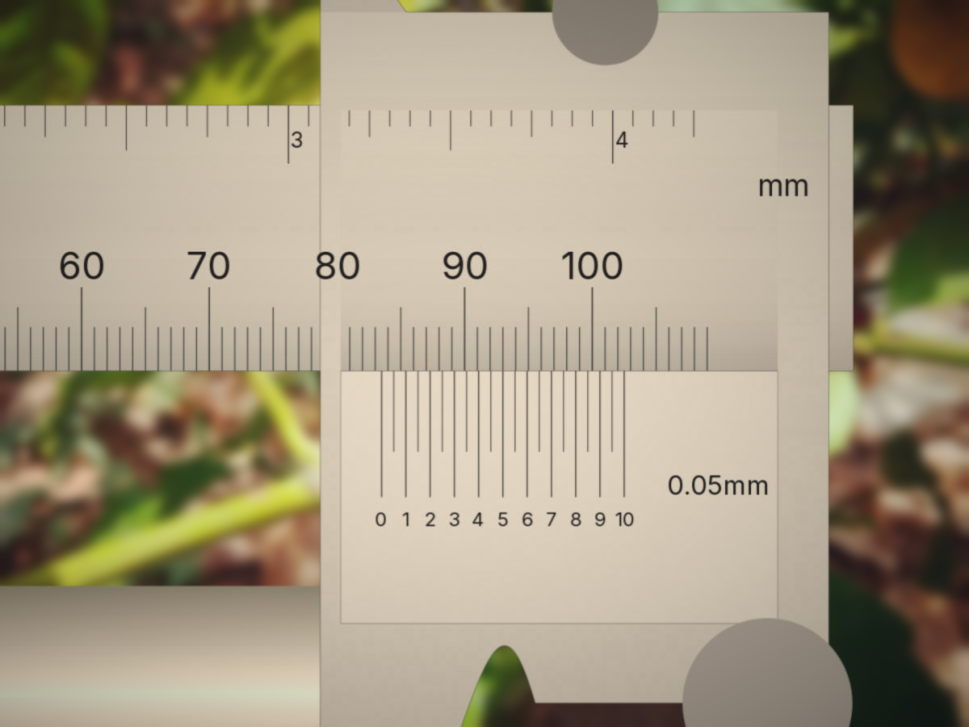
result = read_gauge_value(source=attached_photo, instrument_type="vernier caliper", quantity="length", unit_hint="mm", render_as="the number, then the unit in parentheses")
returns 83.5 (mm)
